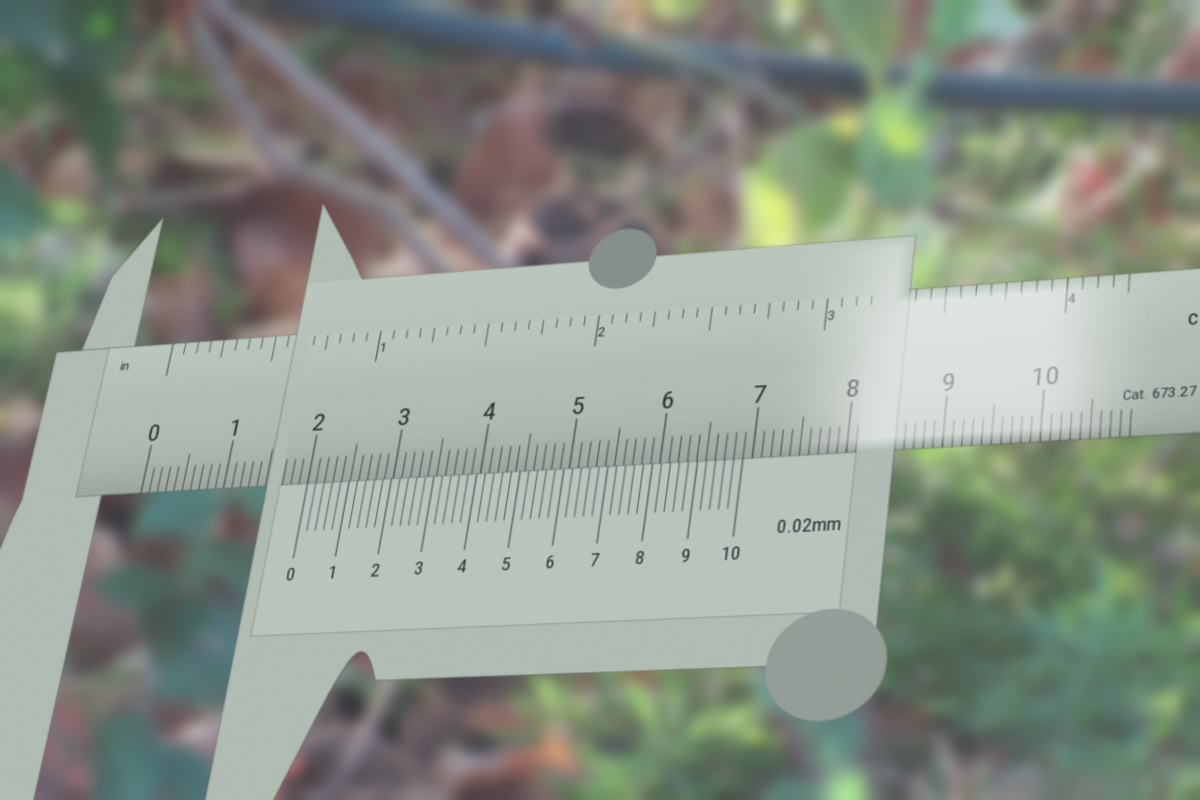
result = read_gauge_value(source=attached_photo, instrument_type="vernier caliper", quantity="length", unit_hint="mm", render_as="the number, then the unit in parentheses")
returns 20.0 (mm)
